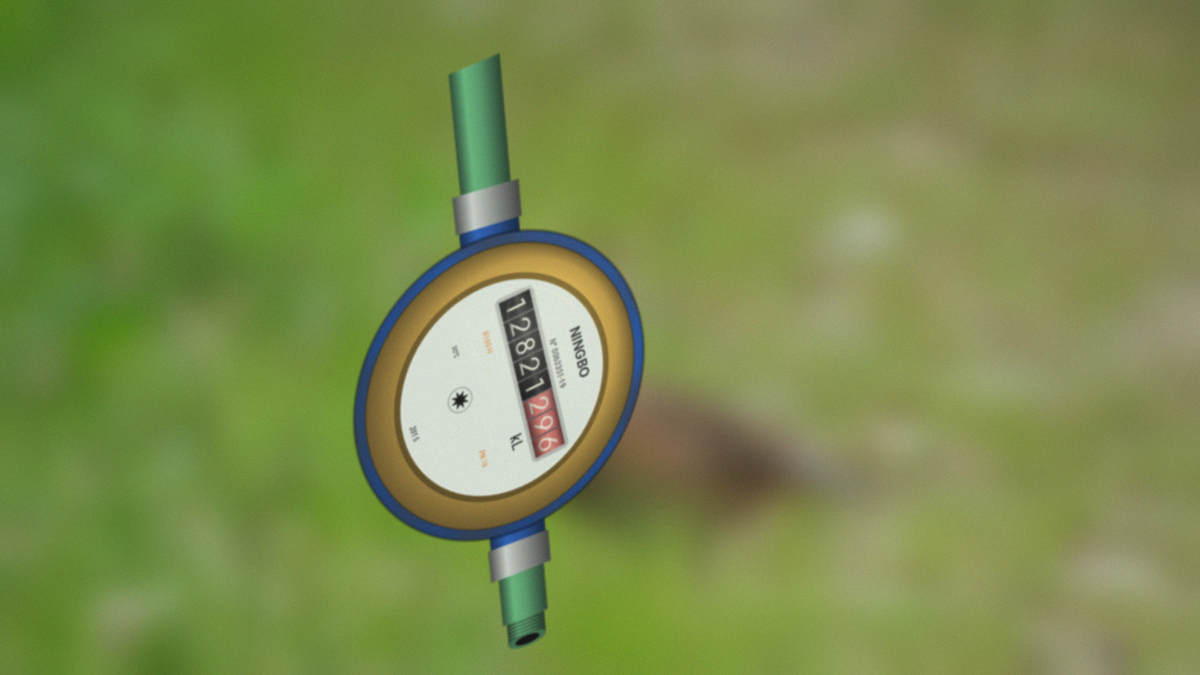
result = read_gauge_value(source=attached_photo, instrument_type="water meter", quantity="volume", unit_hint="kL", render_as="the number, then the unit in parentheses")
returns 12821.296 (kL)
